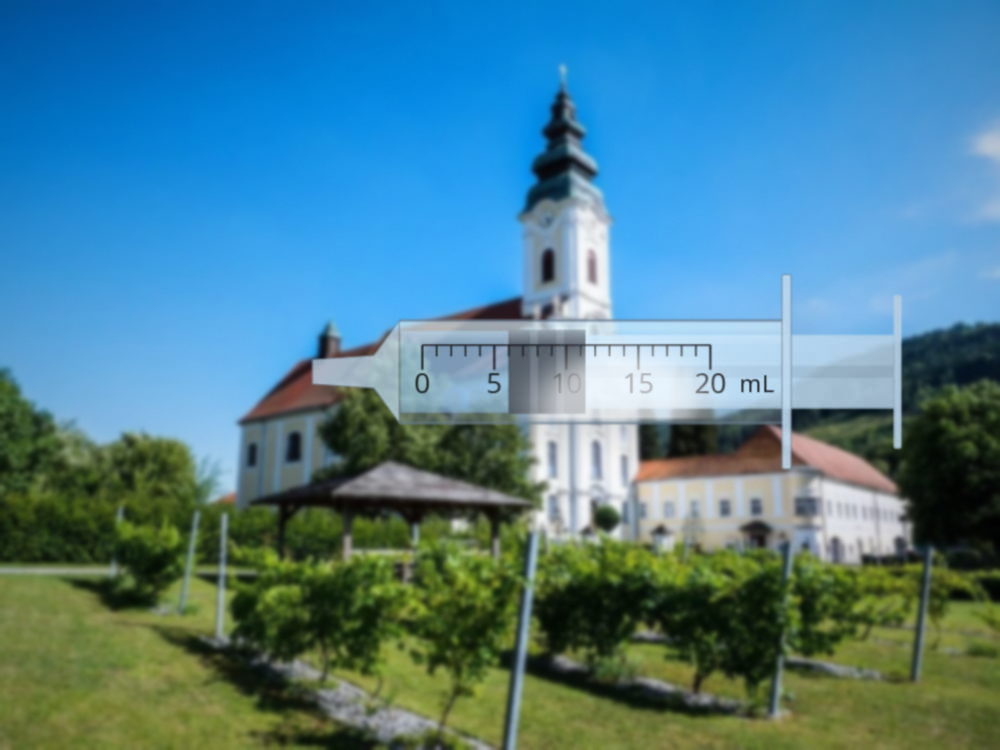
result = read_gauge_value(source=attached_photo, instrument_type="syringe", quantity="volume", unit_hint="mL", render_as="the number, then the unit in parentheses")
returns 6 (mL)
